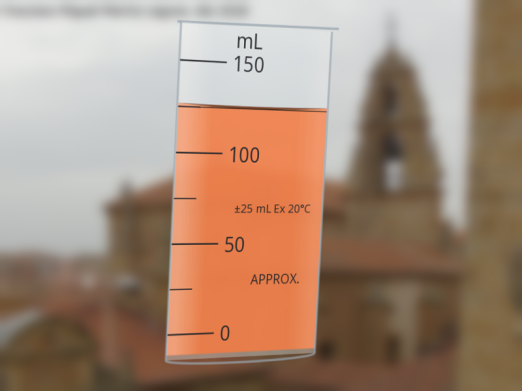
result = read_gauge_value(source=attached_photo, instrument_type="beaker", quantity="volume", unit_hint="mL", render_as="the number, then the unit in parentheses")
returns 125 (mL)
